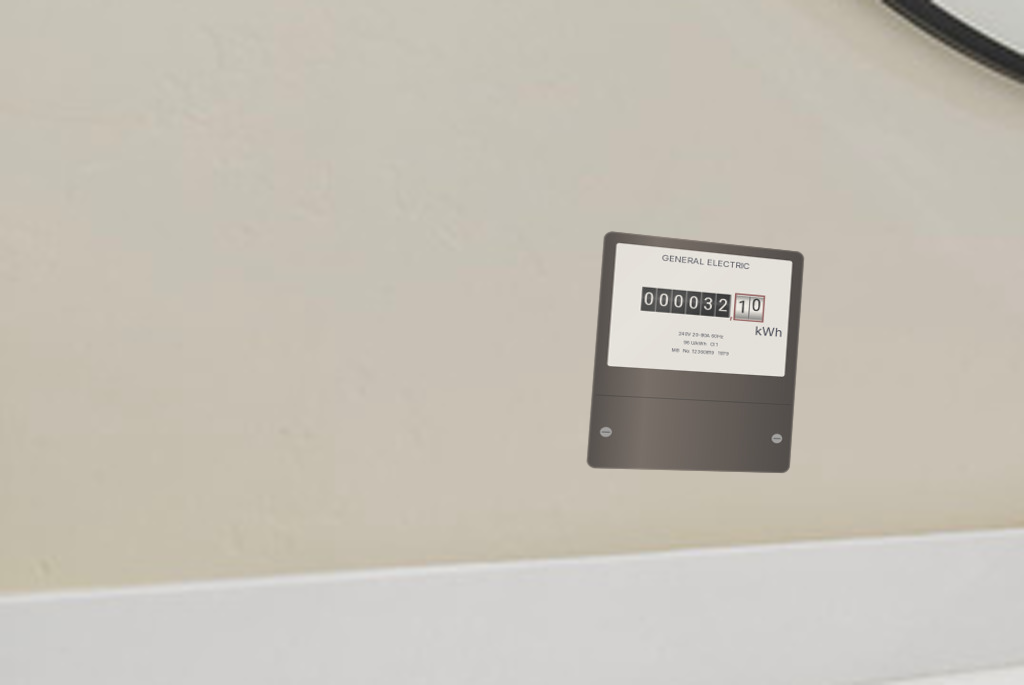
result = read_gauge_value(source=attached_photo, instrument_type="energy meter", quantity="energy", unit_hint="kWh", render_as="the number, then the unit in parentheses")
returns 32.10 (kWh)
